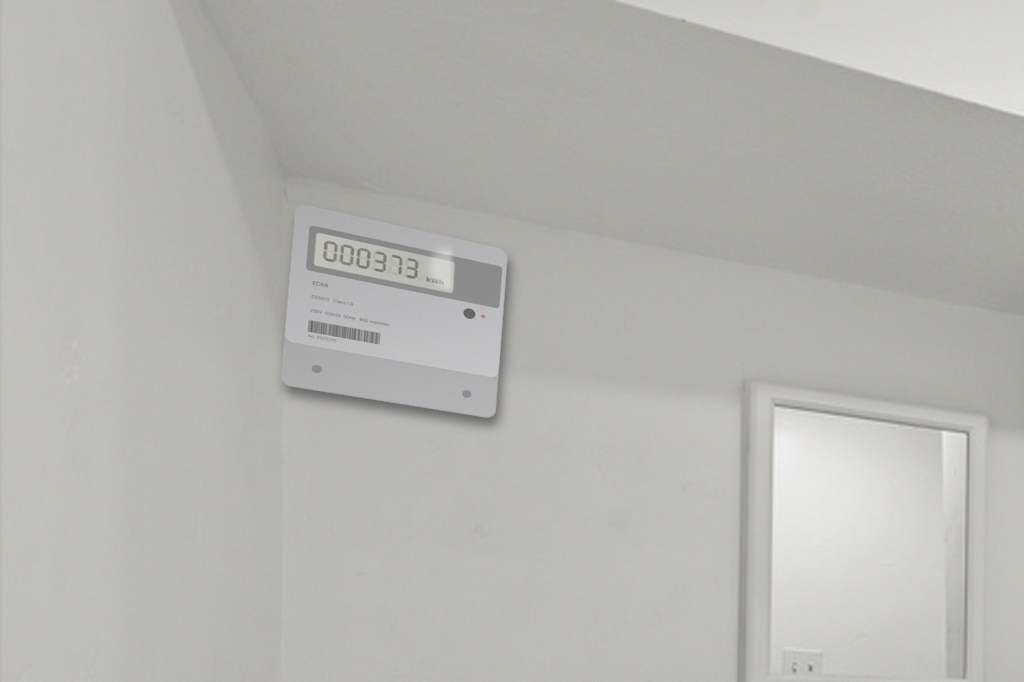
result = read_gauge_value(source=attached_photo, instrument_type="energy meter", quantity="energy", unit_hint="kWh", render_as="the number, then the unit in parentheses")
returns 373 (kWh)
